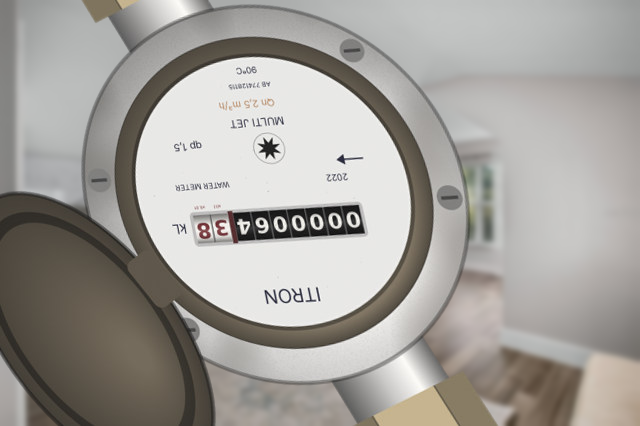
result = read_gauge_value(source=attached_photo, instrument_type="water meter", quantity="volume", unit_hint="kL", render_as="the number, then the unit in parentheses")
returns 64.38 (kL)
